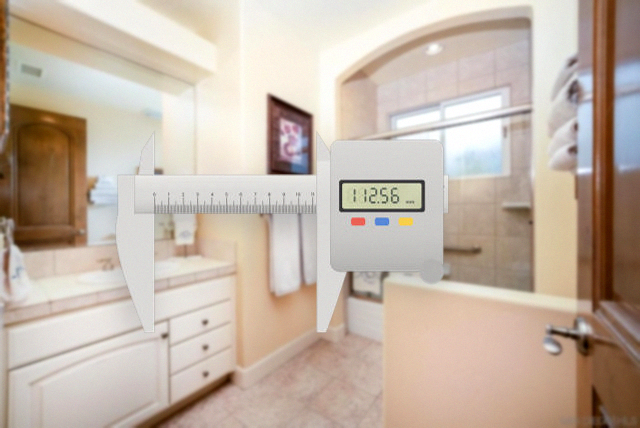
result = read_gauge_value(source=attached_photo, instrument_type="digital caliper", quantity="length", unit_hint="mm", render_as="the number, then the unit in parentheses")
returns 112.56 (mm)
